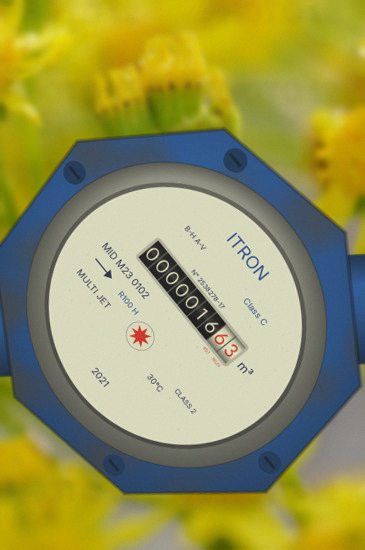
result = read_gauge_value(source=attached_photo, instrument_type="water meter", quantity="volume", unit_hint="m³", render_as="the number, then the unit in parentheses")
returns 16.63 (m³)
